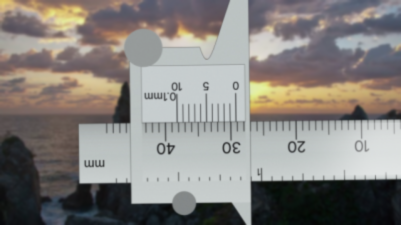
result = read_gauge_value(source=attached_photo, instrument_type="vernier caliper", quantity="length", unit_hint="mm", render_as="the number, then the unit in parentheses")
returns 29.2 (mm)
